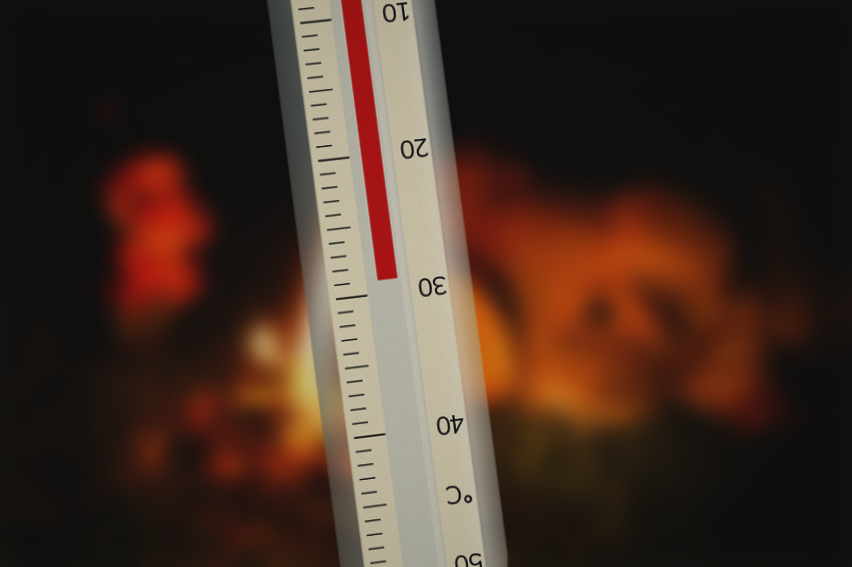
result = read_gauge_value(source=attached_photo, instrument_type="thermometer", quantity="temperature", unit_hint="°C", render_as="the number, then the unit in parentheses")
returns 29 (°C)
